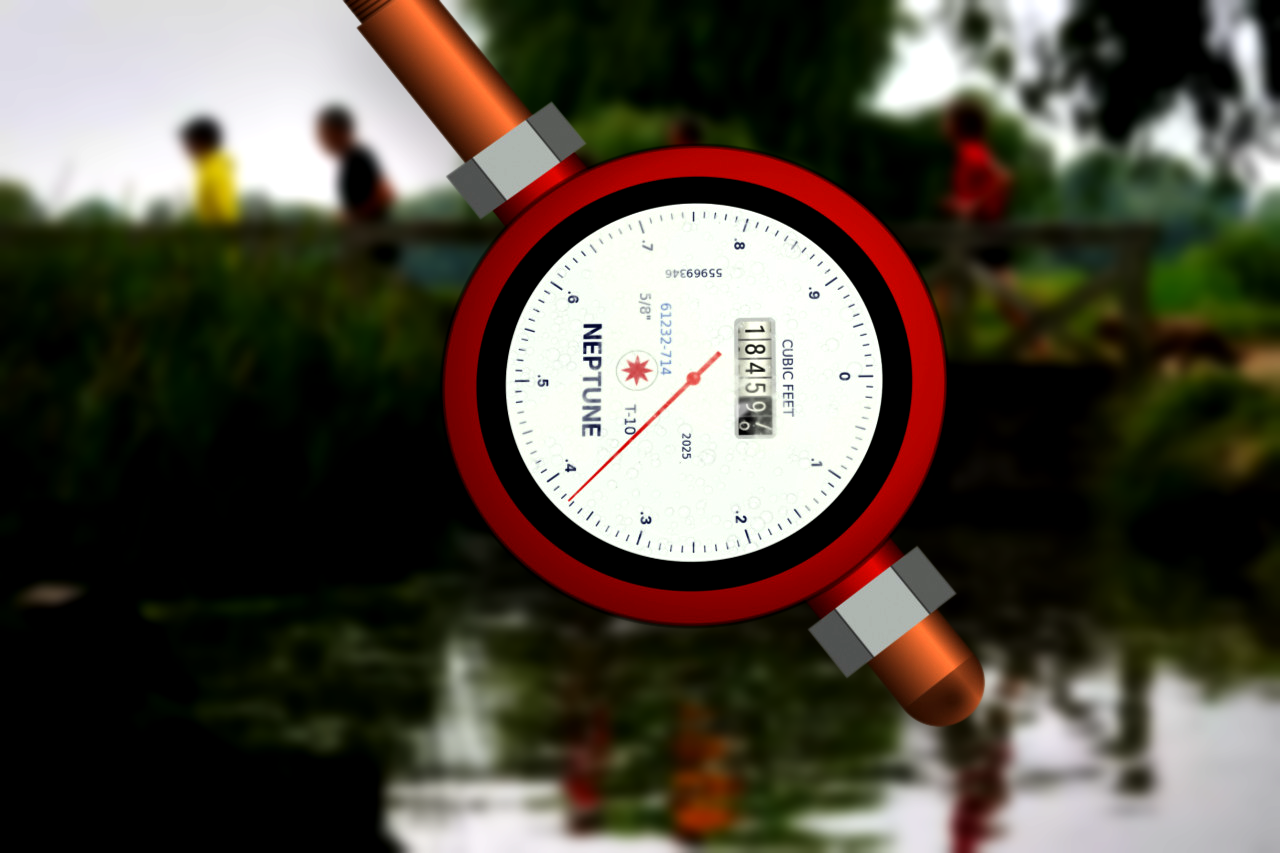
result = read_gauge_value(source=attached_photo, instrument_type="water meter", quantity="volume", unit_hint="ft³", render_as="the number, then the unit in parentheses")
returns 184597.37 (ft³)
